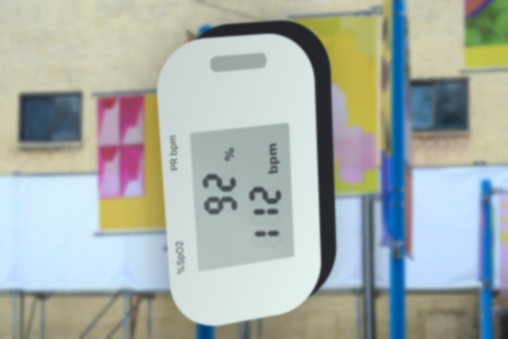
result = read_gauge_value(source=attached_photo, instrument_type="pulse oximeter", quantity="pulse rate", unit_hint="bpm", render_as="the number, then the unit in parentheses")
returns 112 (bpm)
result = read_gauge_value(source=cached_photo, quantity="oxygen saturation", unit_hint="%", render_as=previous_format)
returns 92 (%)
